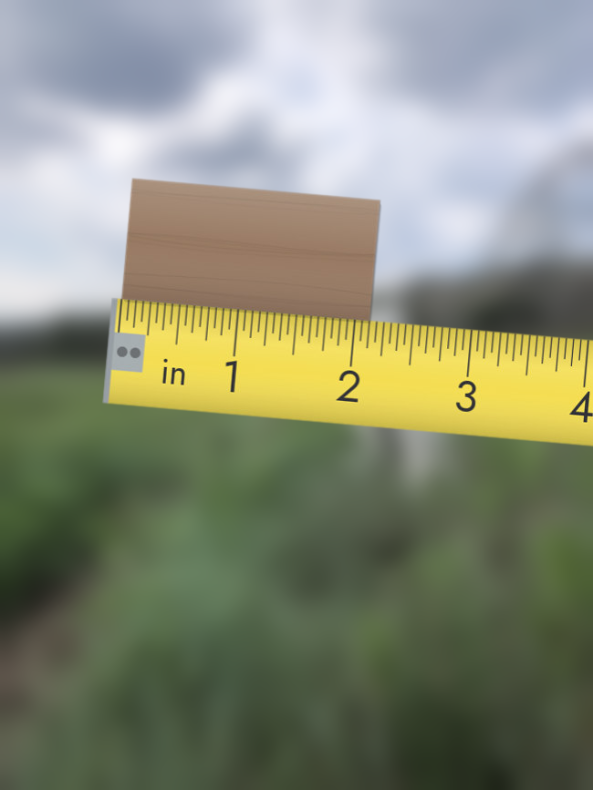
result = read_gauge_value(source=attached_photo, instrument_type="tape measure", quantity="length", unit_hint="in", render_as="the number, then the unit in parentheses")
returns 2.125 (in)
